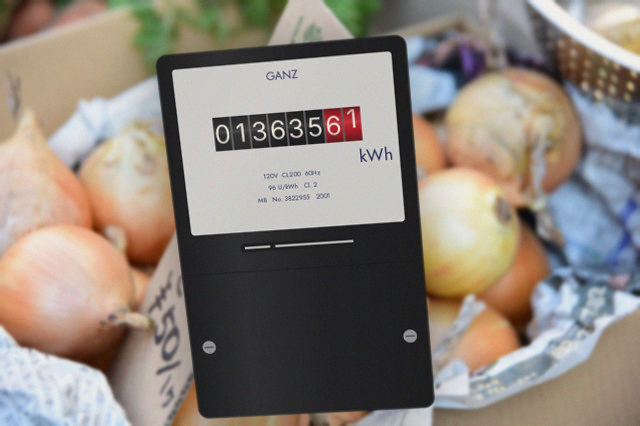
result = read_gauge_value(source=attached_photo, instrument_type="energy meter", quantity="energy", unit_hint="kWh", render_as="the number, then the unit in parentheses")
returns 13635.61 (kWh)
